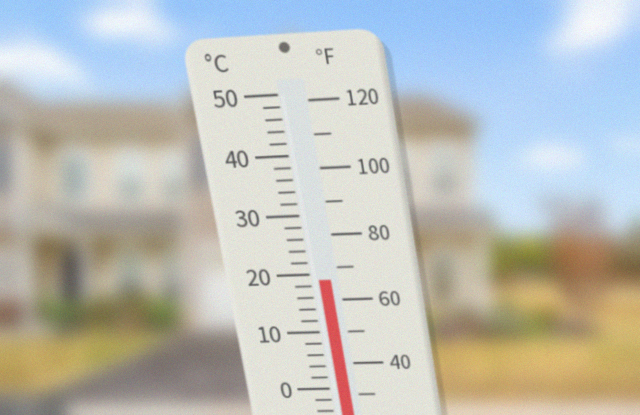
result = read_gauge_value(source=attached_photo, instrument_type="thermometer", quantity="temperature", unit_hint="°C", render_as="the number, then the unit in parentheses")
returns 19 (°C)
